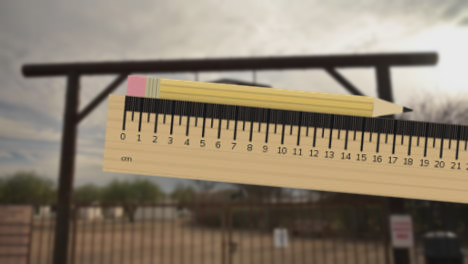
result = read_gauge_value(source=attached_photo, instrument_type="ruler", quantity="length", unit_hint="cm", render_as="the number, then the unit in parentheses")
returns 18 (cm)
